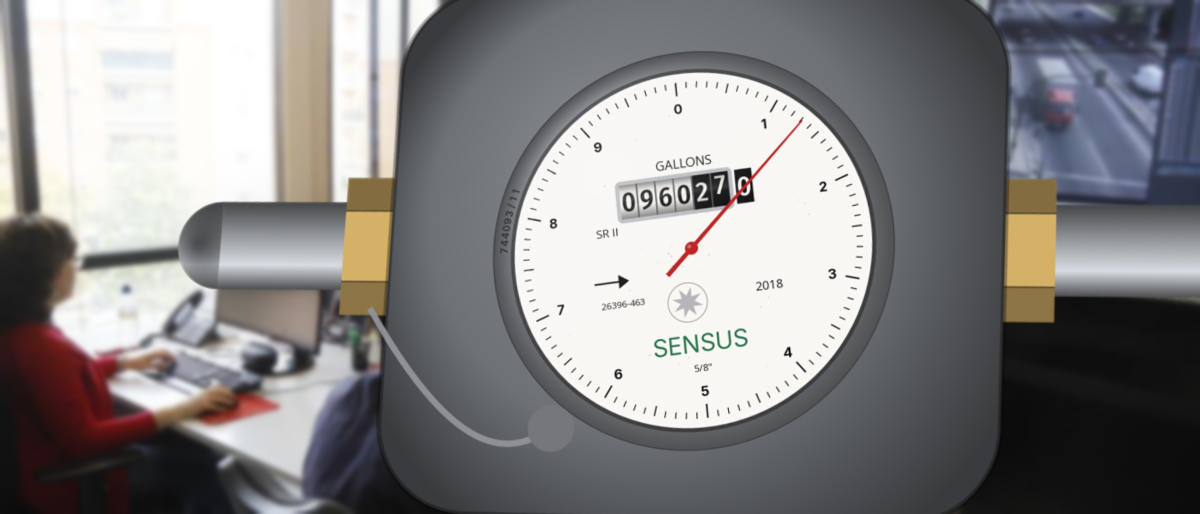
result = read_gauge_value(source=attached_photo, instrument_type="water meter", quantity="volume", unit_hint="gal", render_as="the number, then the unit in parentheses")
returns 960271.3 (gal)
